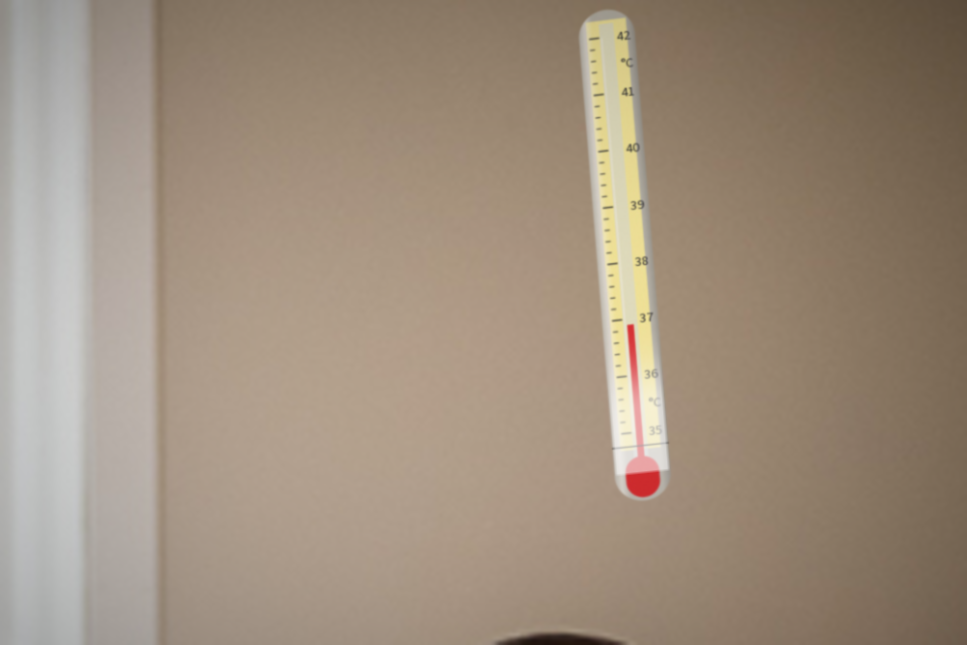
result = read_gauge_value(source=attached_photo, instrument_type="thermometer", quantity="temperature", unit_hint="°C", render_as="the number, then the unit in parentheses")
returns 36.9 (°C)
